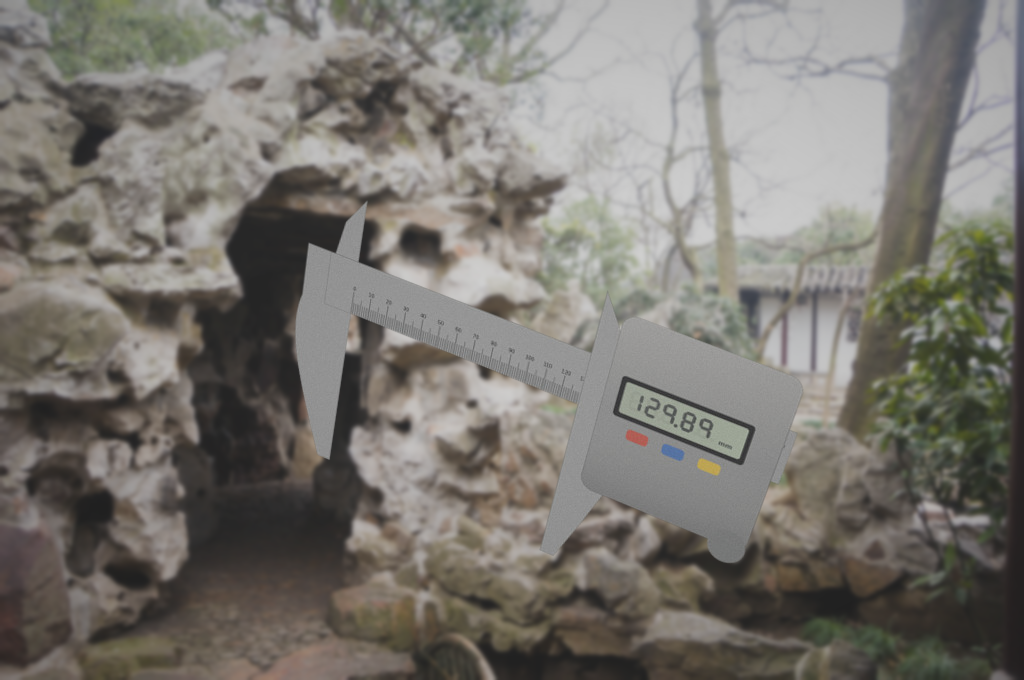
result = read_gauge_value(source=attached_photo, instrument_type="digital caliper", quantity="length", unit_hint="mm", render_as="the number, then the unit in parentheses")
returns 129.89 (mm)
